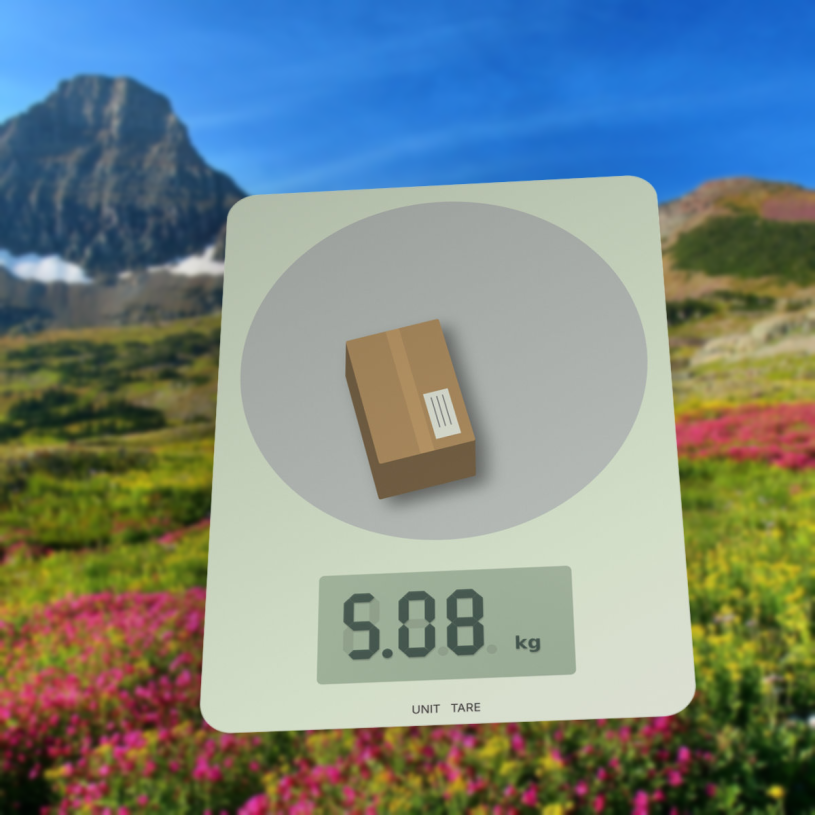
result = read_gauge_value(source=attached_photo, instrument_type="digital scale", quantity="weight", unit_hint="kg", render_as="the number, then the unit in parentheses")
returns 5.08 (kg)
